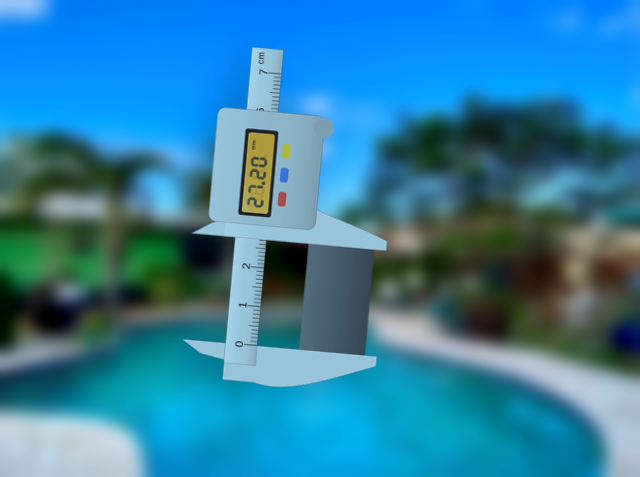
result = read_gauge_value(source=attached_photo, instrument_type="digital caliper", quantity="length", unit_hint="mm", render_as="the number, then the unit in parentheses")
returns 27.20 (mm)
